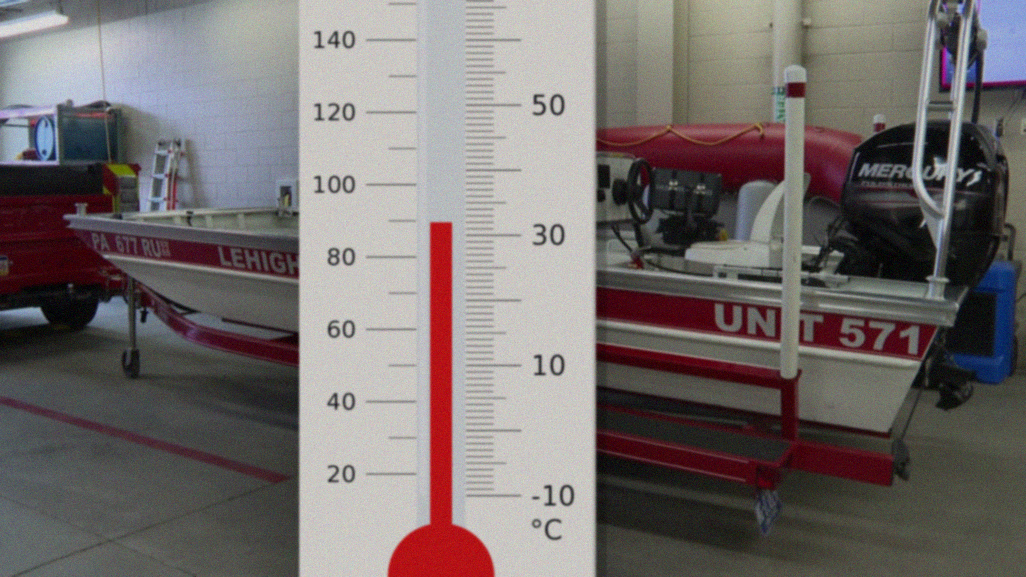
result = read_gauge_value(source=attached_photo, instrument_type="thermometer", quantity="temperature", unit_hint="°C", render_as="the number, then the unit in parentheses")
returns 32 (°C)
